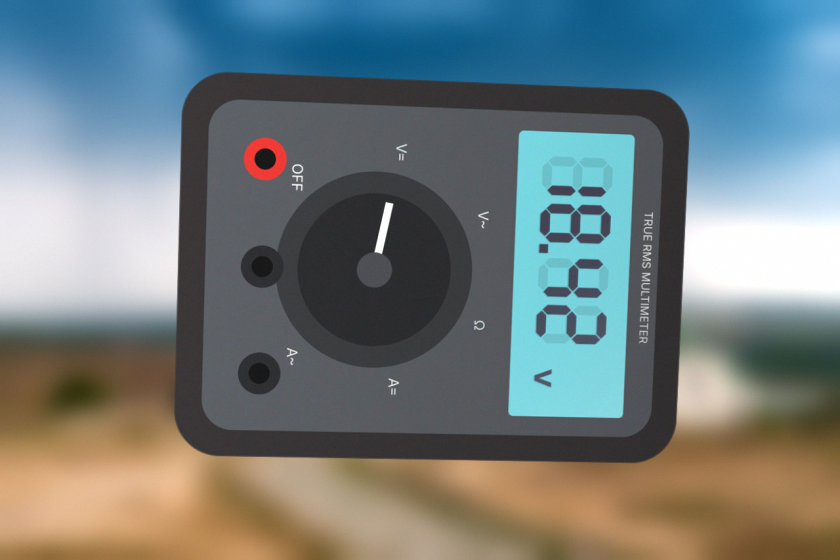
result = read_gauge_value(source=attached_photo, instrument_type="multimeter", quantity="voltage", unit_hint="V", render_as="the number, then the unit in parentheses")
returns 18.42 (V)
